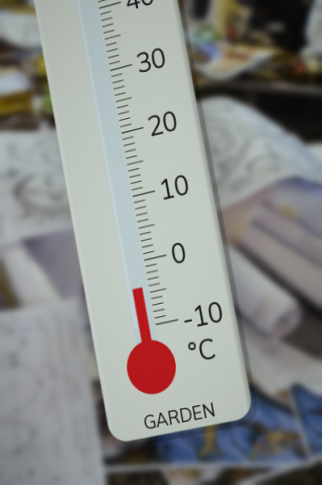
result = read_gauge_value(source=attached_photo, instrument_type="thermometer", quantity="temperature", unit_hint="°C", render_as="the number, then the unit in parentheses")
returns -4 (°C)
